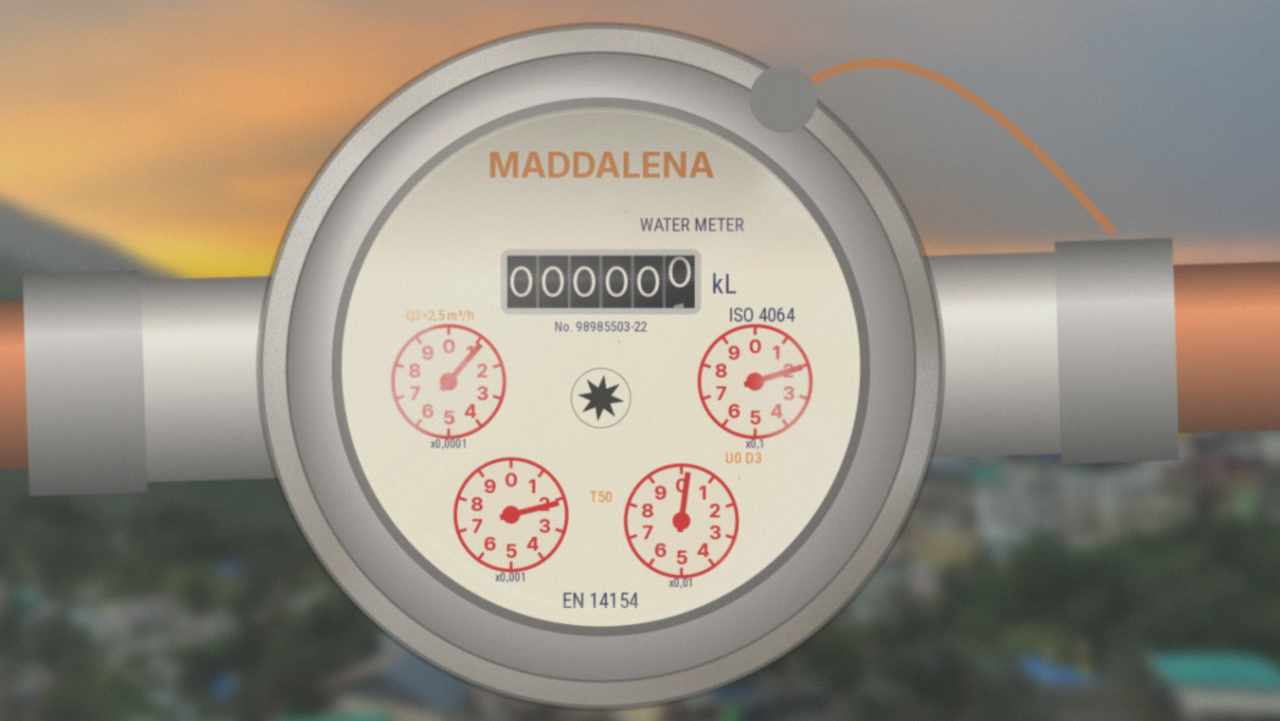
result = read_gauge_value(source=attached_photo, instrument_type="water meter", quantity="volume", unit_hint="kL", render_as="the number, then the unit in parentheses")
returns 0.2021 (kL)
